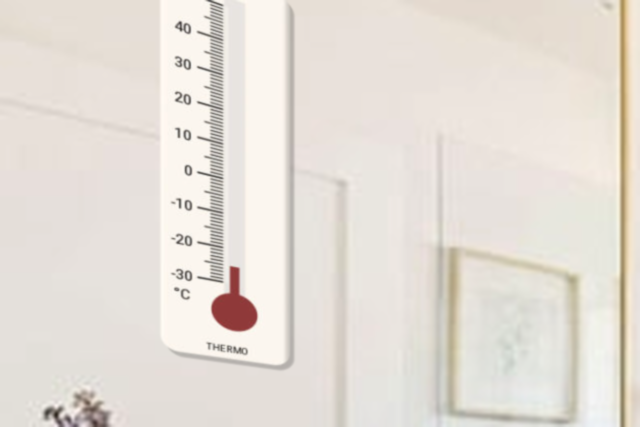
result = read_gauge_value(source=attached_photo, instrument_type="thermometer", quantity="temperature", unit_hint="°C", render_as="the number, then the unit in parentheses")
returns -25 (°C)
